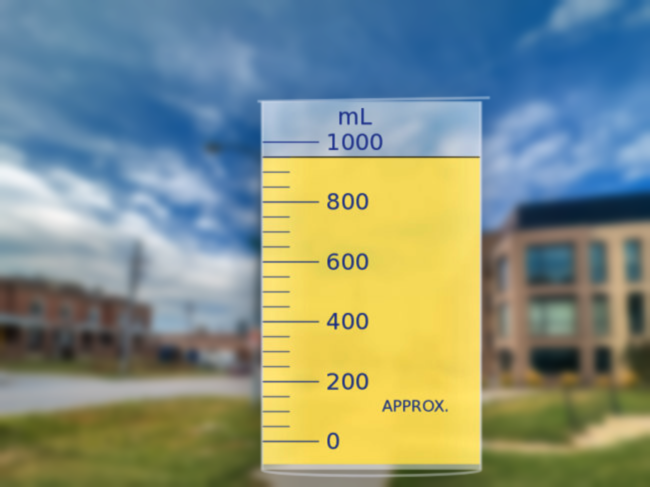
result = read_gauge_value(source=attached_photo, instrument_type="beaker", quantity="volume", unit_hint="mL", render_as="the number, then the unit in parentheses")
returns 950 (mL)
